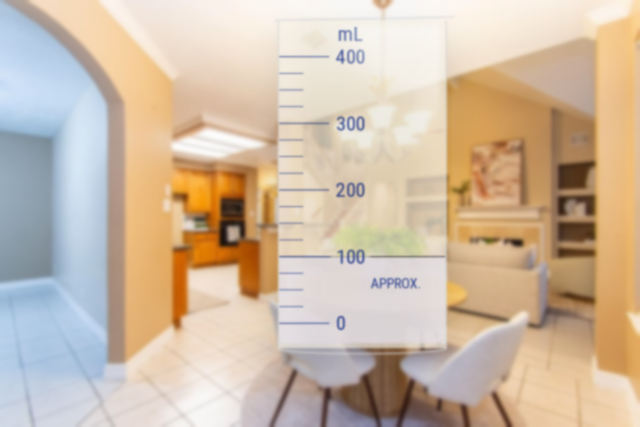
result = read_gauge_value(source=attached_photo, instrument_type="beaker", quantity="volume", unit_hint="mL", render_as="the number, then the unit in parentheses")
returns 100 (mL)
